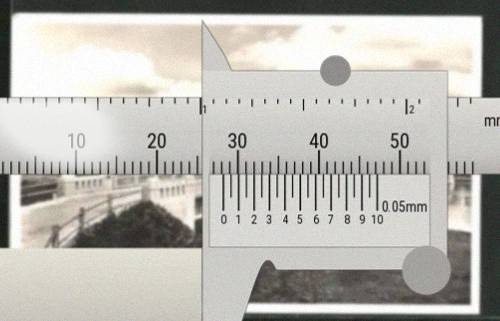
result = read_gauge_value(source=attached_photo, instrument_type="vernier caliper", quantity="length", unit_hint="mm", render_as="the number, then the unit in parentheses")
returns 28.2 (mm)
